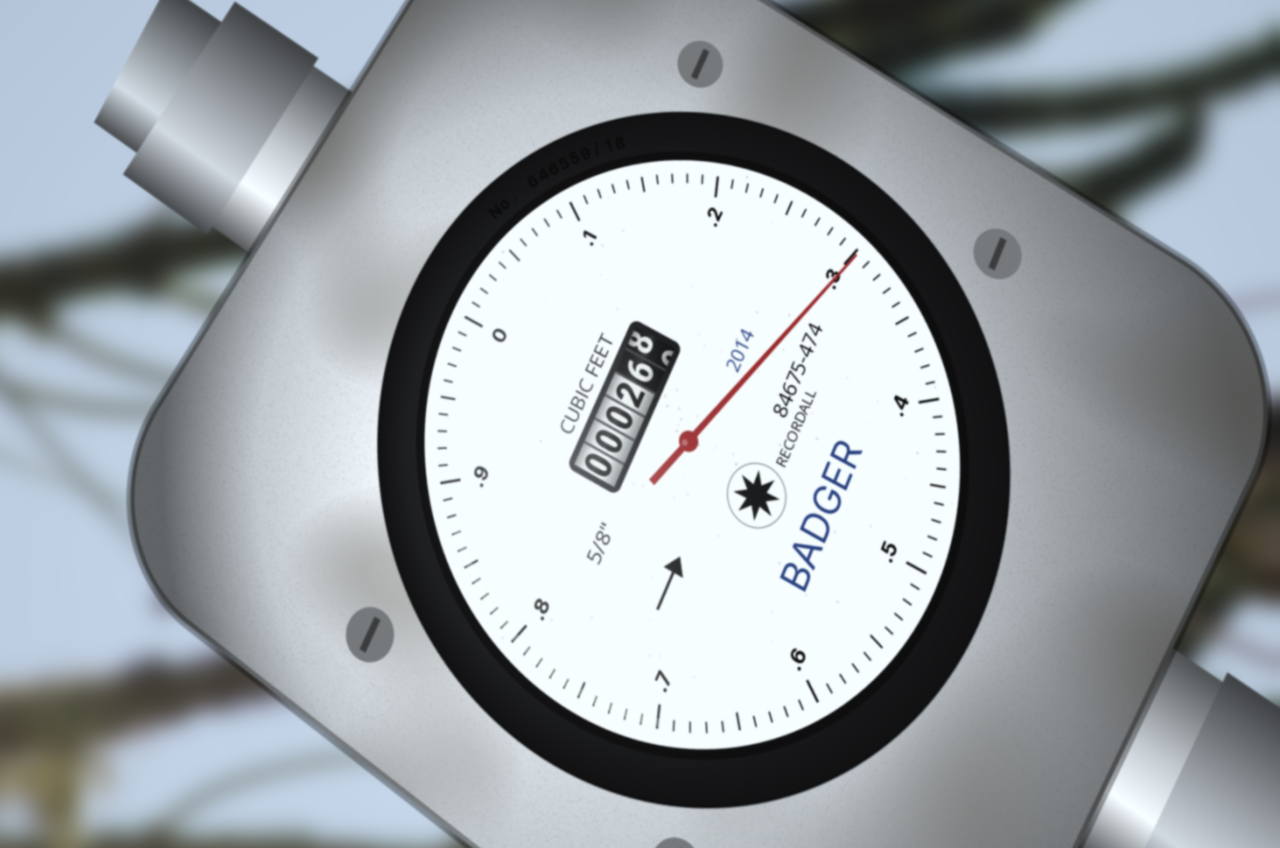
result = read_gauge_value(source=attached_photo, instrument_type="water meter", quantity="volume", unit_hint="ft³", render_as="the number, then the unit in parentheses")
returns 268.30 (ft³)
